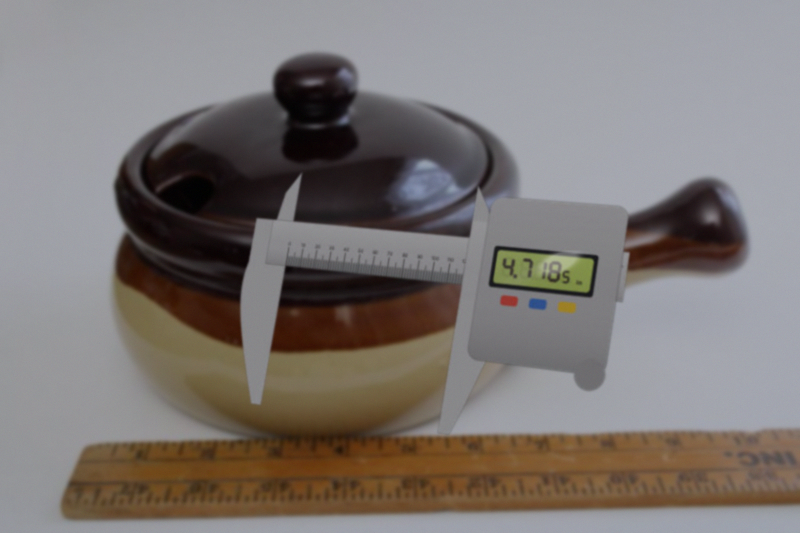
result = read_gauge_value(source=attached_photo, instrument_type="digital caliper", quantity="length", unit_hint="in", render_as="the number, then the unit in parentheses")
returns 4.7185 (in)
